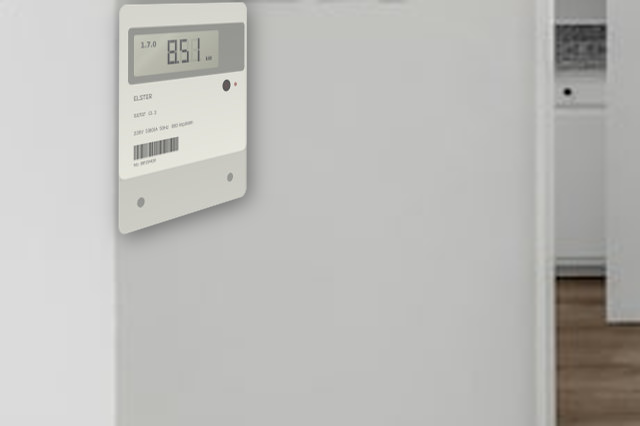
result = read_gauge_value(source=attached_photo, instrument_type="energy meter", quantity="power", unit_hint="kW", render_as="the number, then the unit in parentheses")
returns 8.51 (kW)
